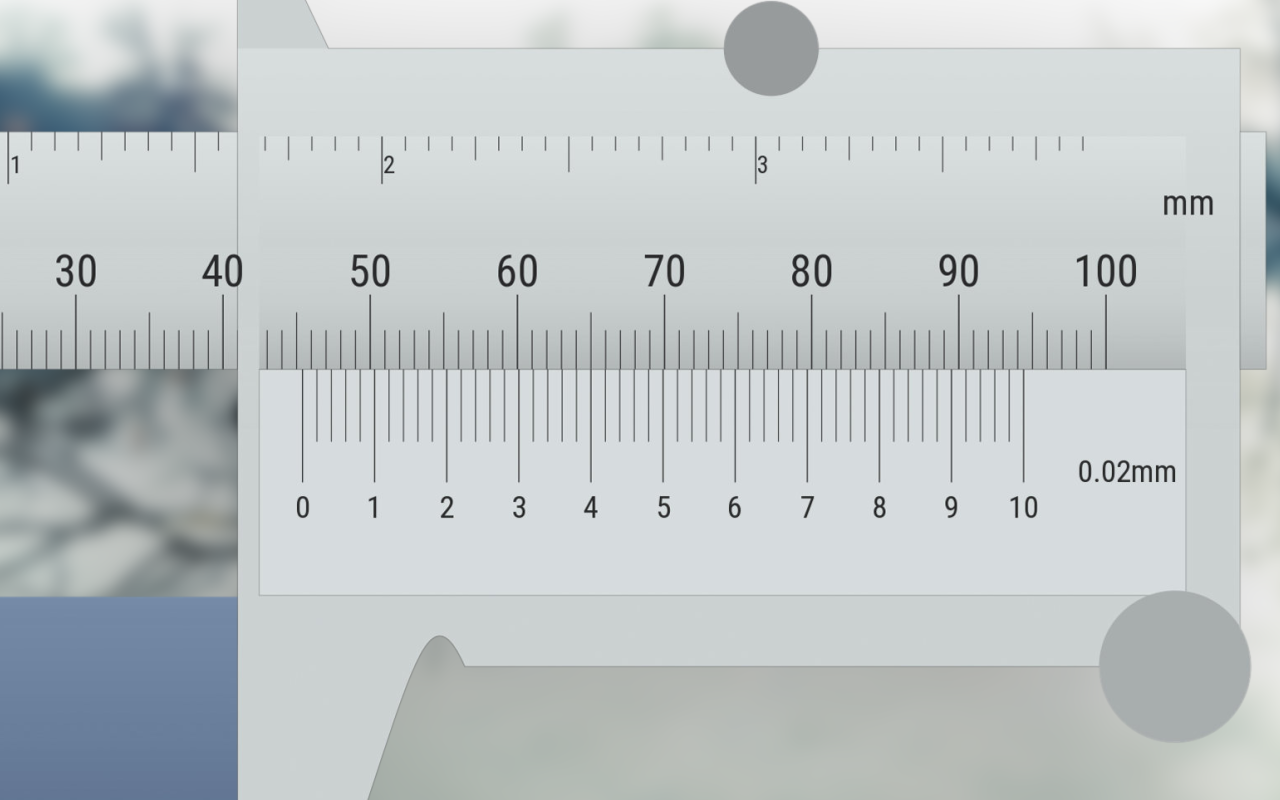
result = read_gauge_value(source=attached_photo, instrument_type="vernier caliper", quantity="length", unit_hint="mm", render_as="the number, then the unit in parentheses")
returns 45.4 (mm)
